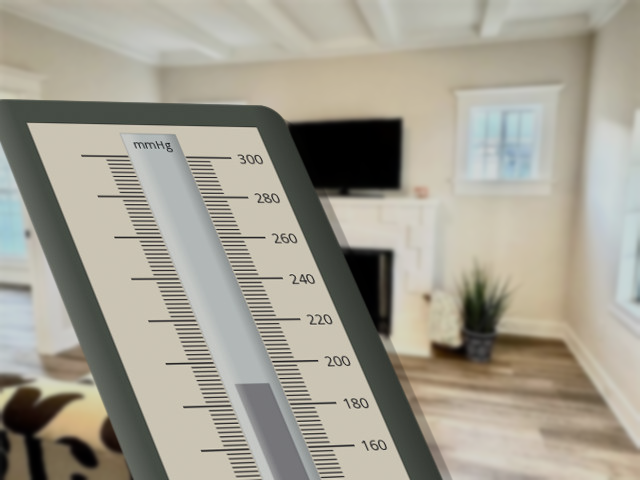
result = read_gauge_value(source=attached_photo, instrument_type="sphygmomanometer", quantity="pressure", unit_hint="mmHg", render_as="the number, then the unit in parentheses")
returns 190 (mmHg)
